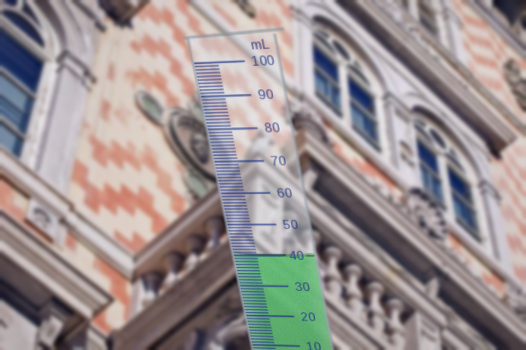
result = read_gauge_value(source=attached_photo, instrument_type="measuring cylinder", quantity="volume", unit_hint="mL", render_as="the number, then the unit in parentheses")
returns 40 (mL)
